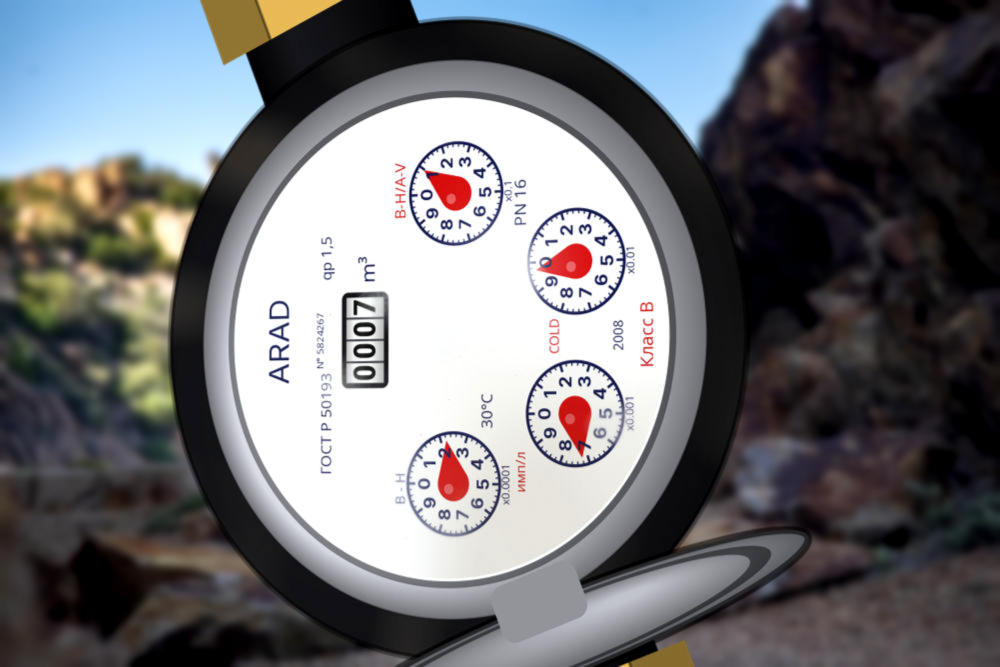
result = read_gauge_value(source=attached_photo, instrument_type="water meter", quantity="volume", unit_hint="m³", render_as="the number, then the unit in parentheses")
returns 7.0972 (m³)
